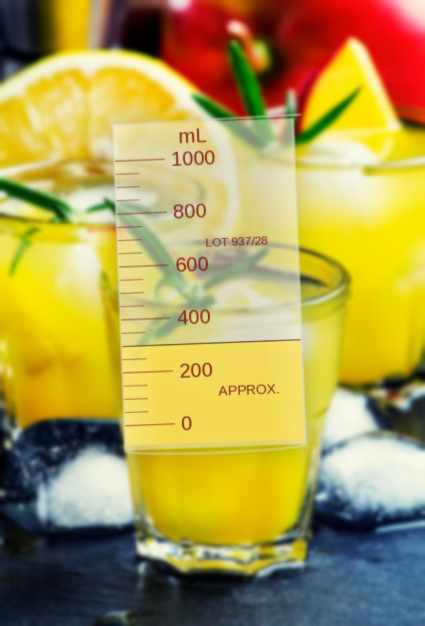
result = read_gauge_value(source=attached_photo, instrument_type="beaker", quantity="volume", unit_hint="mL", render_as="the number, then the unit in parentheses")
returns 300 (mL)
